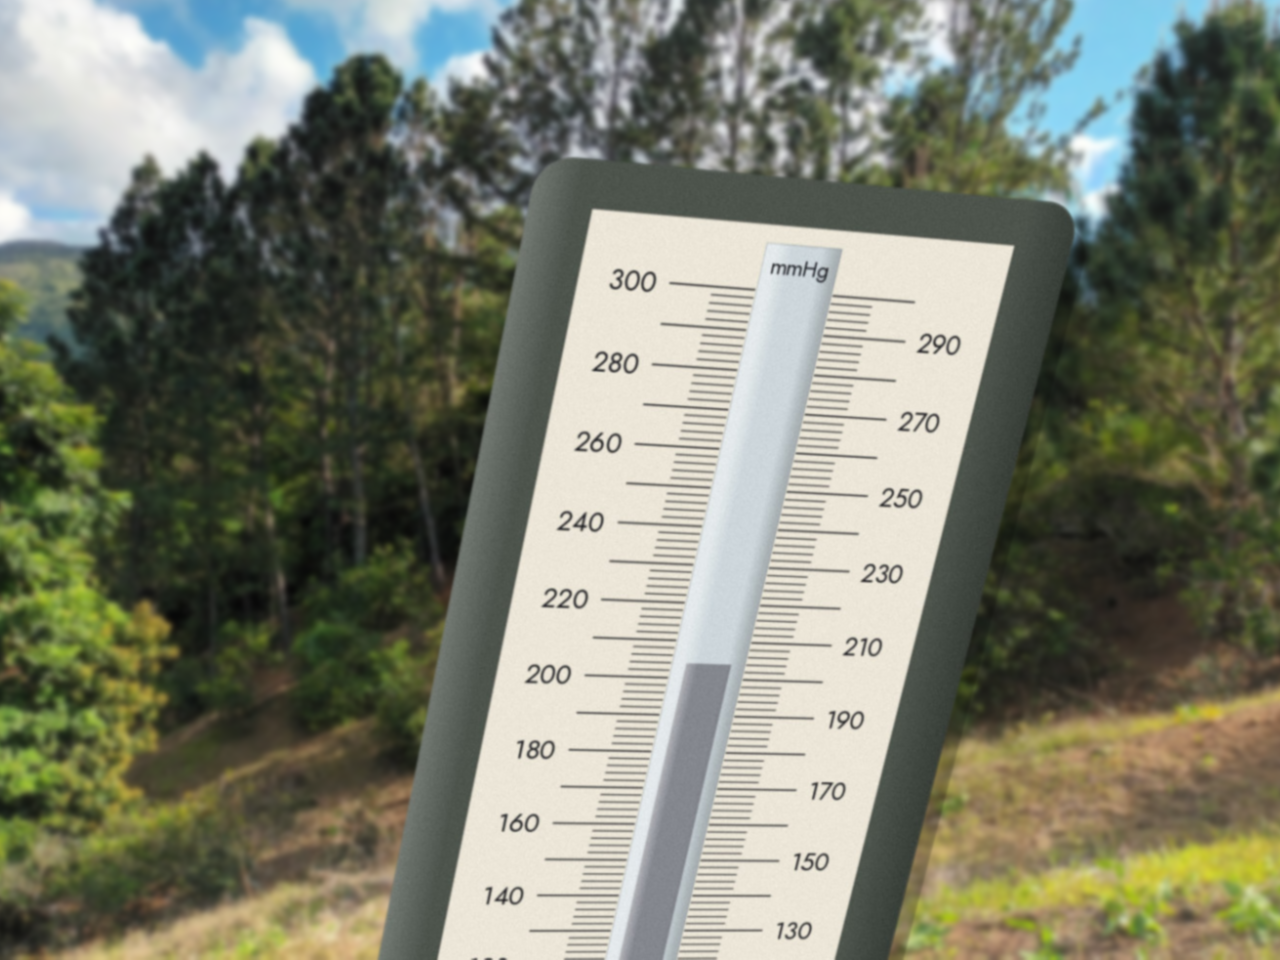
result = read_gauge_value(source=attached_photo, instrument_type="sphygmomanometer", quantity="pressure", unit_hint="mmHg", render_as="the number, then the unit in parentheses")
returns 204 (mmHg)
